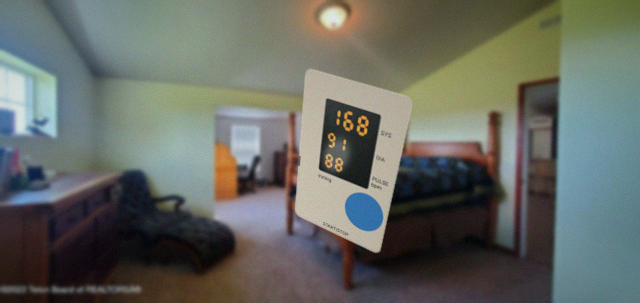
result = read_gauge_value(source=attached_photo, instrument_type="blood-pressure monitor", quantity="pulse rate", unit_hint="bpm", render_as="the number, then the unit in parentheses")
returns 88 (bpm)
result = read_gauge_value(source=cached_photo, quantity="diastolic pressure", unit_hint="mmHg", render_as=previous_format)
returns 91 (mmHg)
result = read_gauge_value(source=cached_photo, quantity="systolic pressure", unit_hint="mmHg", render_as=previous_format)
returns 168 (mmHg)
